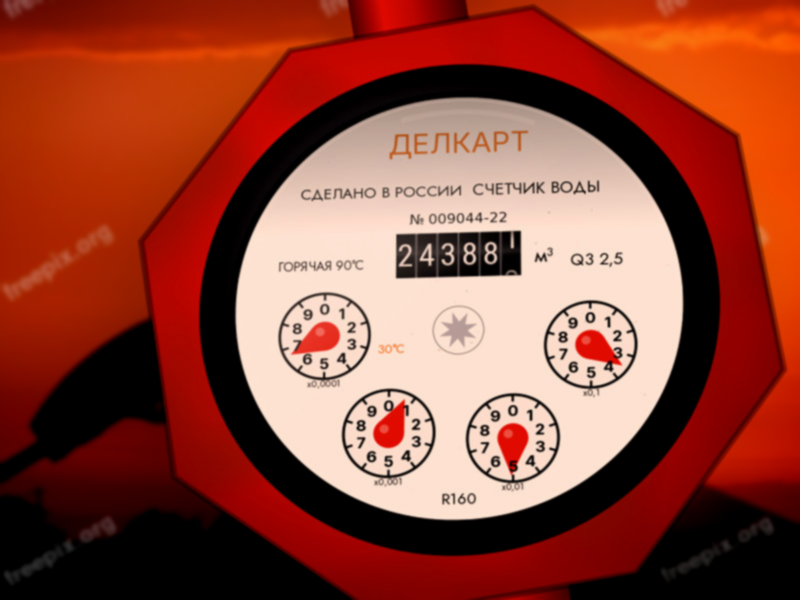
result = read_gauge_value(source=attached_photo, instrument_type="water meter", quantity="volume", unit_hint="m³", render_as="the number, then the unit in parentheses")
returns 243881.3506 (m³)
